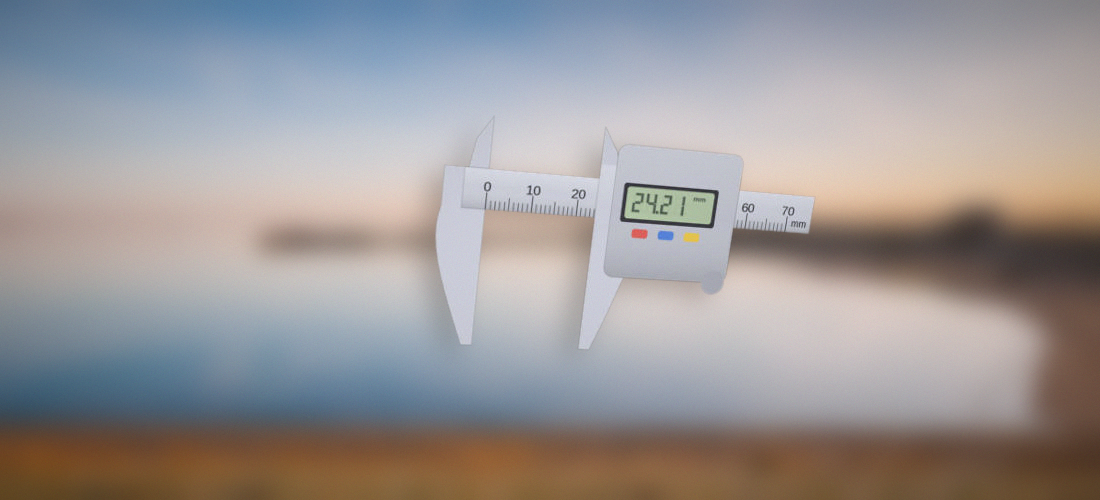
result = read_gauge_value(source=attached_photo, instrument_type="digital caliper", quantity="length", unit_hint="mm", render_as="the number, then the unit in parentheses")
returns 24.21 (mm)
